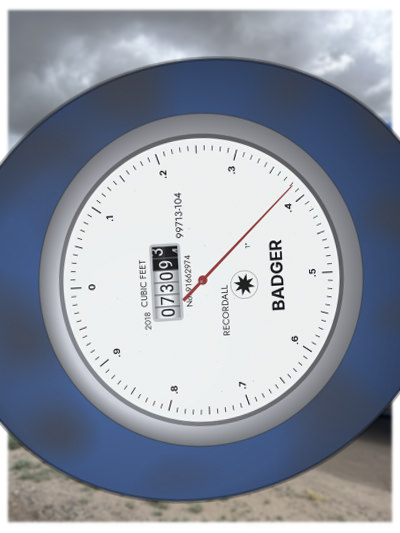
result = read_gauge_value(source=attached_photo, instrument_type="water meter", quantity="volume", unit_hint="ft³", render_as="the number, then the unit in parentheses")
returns 73093.38 (ft³)
